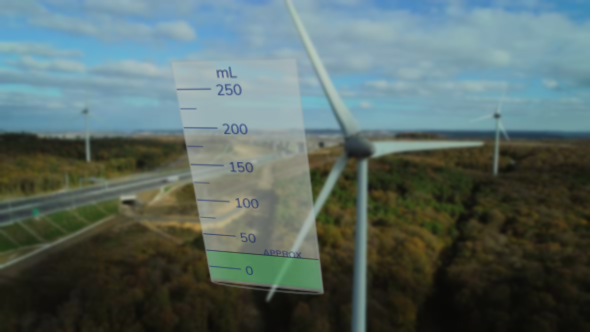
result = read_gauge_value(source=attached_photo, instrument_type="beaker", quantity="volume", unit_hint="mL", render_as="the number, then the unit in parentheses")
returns 25 (mL)
